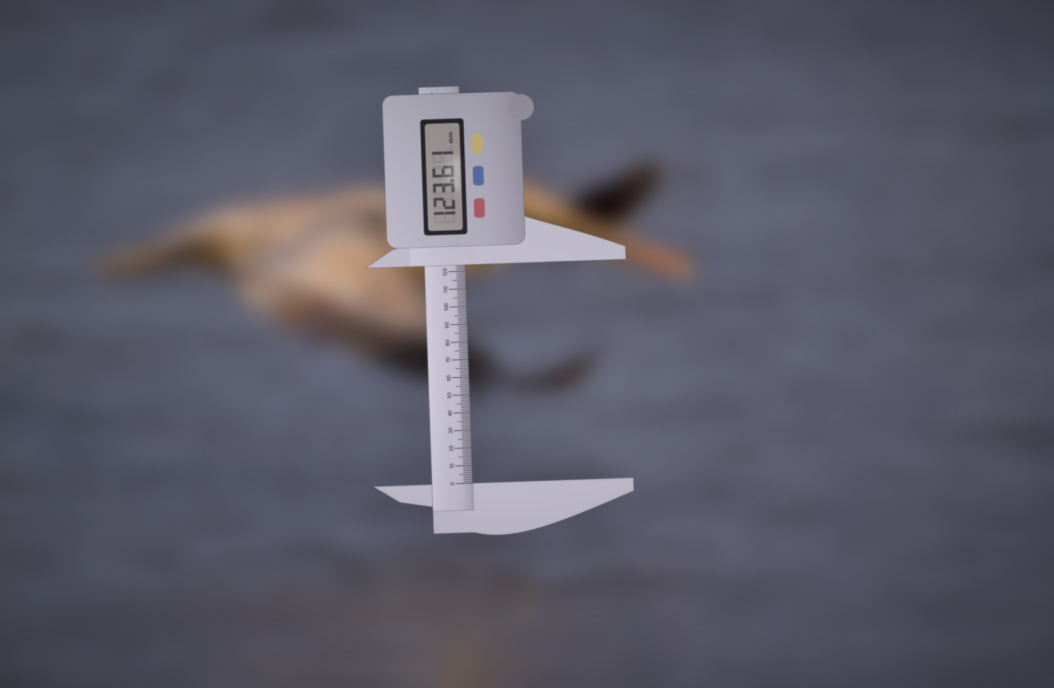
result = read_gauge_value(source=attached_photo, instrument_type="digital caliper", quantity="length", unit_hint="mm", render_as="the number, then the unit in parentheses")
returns 123.61 (mm)
